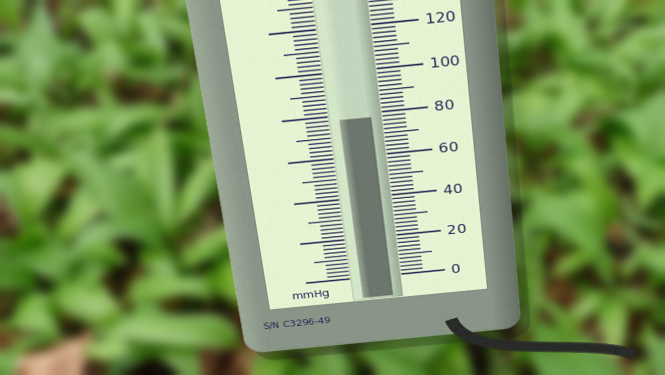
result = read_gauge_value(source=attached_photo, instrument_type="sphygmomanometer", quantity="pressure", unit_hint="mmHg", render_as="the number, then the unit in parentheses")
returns 78 (mmHg)
